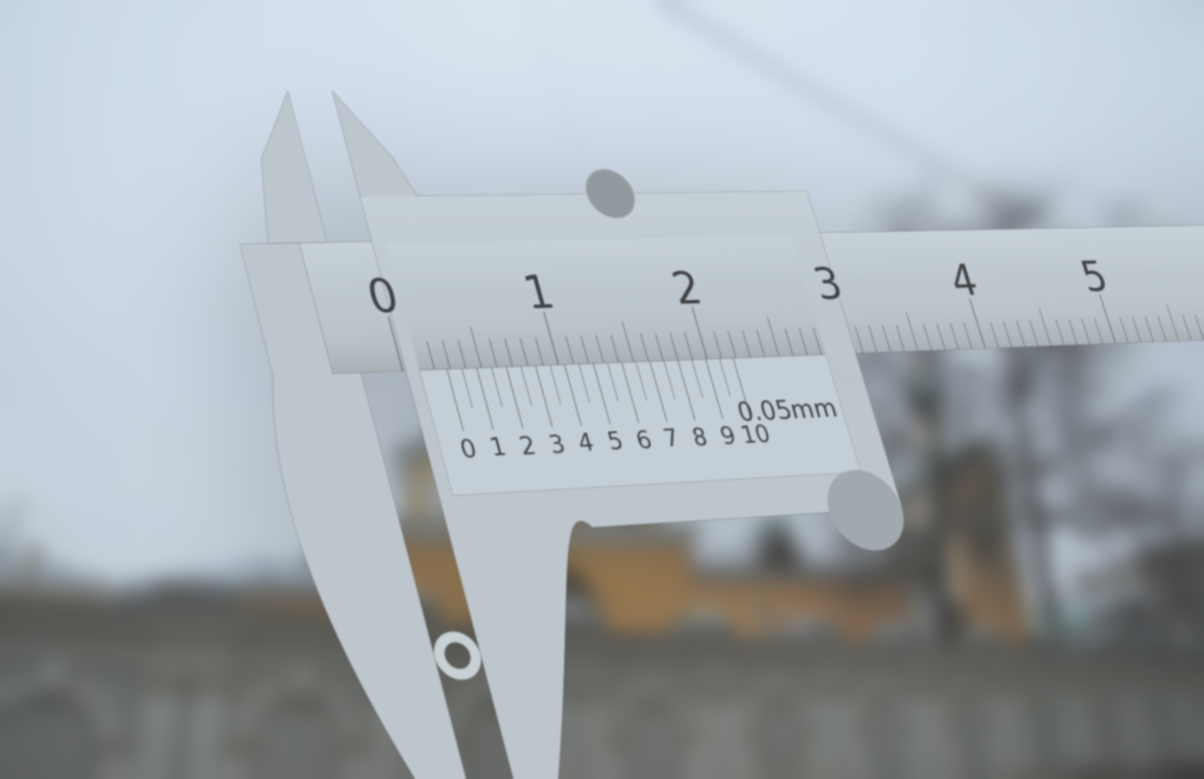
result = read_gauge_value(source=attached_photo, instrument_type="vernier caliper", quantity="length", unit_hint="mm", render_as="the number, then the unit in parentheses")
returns 2.8 (mm)
